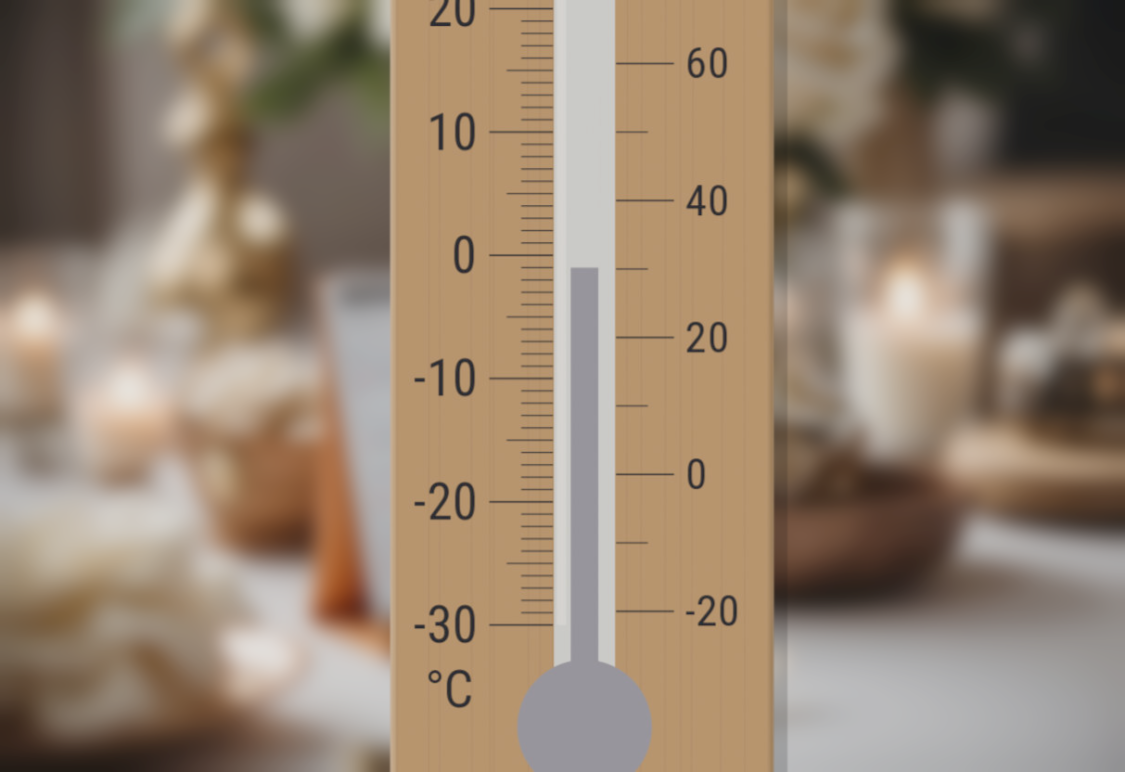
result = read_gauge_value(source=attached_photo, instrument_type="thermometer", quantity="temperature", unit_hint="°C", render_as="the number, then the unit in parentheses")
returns -1 (°C)
